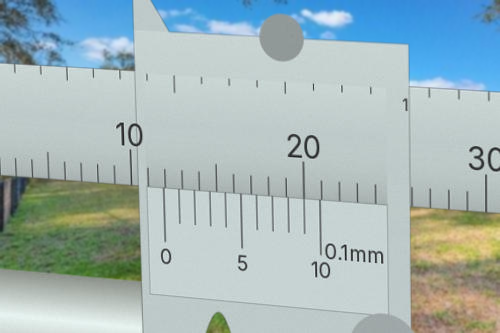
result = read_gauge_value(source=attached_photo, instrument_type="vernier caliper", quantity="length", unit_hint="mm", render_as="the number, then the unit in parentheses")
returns 11.9 (mm)
